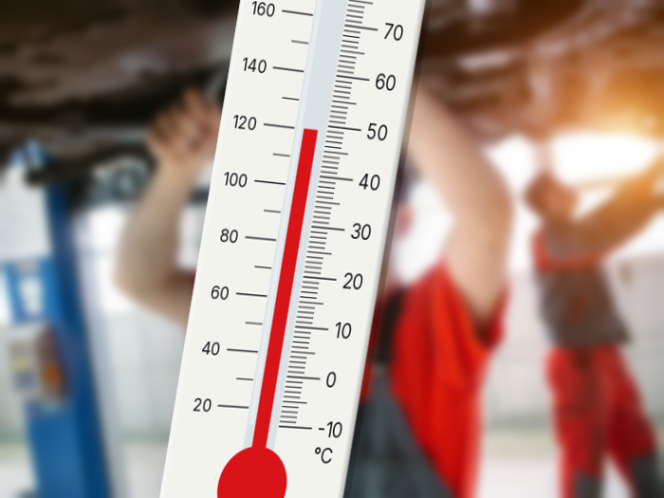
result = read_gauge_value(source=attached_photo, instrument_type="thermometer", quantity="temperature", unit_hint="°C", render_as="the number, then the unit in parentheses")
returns 49 (°C)
